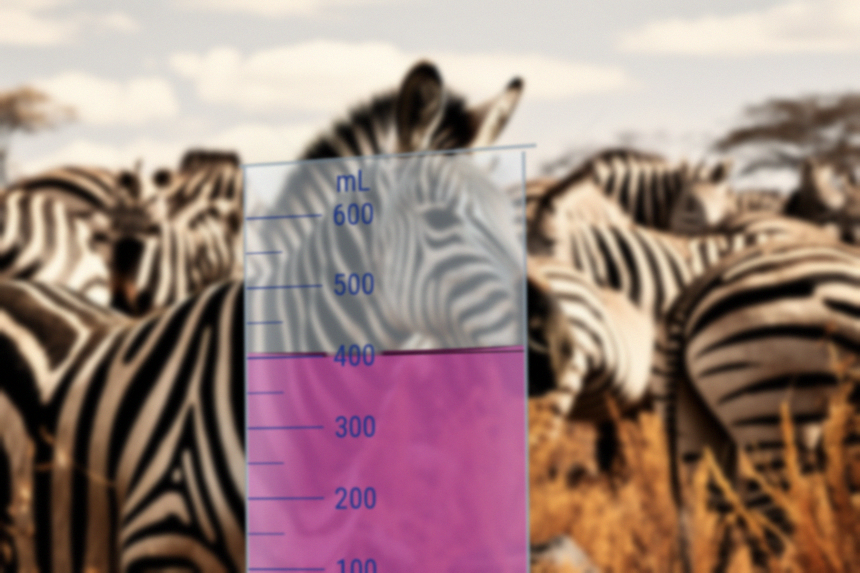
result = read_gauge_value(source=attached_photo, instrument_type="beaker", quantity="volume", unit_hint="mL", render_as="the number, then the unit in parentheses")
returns 400 (mL)
